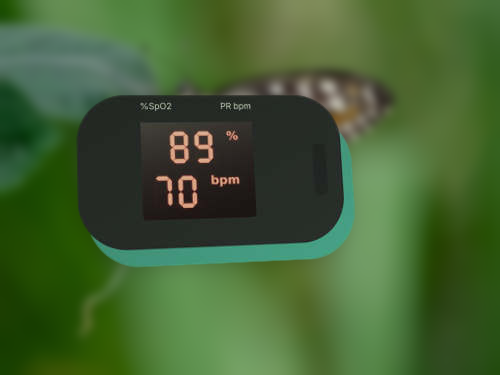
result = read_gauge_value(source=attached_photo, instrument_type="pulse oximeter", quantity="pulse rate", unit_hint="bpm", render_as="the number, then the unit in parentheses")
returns 70 (bpm)
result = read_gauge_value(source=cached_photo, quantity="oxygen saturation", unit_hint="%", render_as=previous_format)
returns 89 (%)
